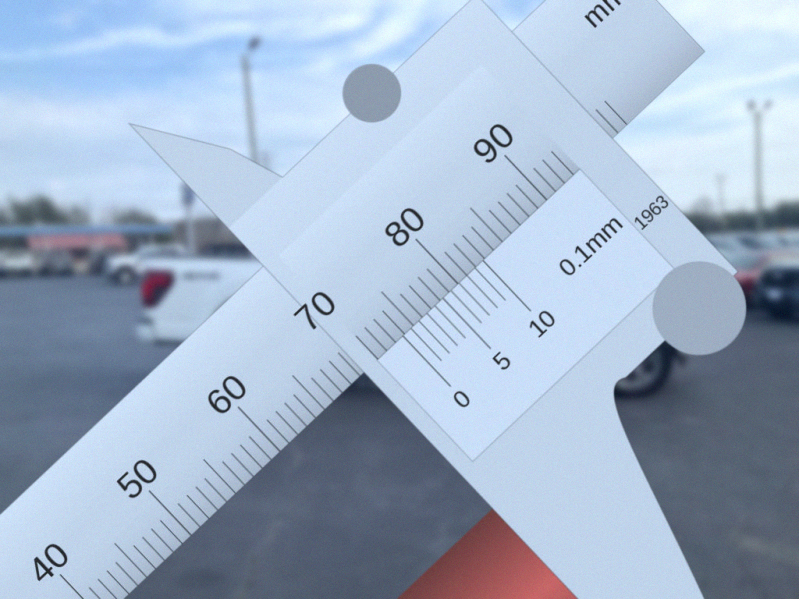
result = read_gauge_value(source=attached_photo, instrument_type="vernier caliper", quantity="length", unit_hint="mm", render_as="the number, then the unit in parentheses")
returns 73.8 (mm)
